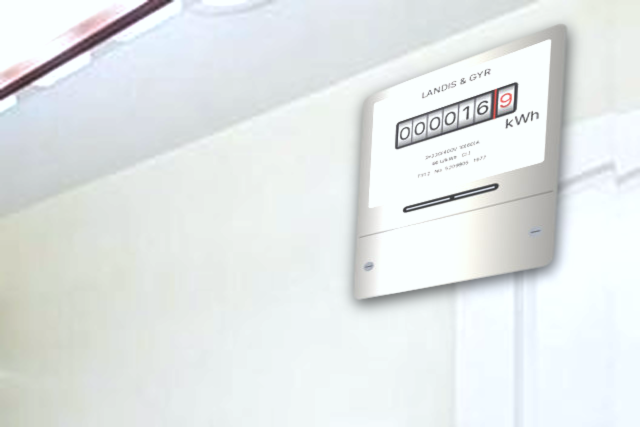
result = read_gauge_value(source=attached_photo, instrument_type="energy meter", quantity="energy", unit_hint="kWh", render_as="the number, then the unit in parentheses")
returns 16.9 (kWh)
